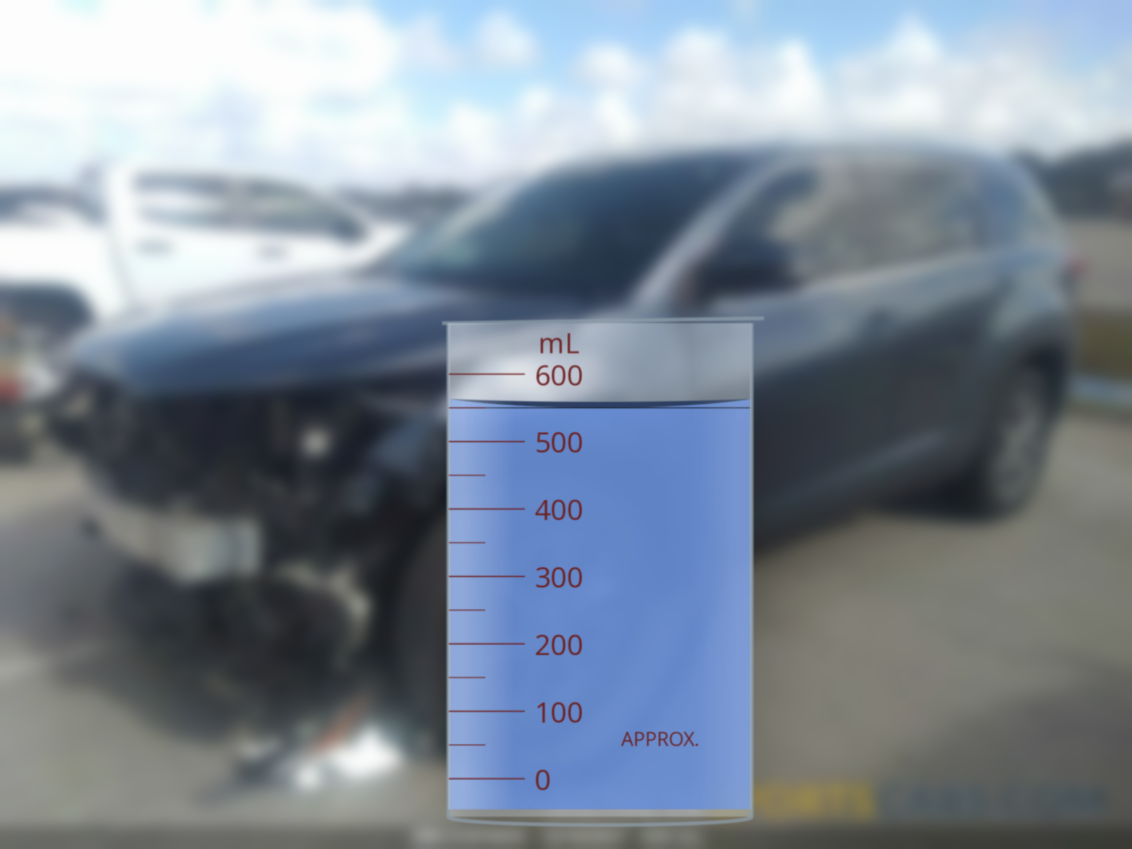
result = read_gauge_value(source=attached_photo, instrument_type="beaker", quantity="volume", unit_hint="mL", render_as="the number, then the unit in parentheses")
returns 550 (mL)
